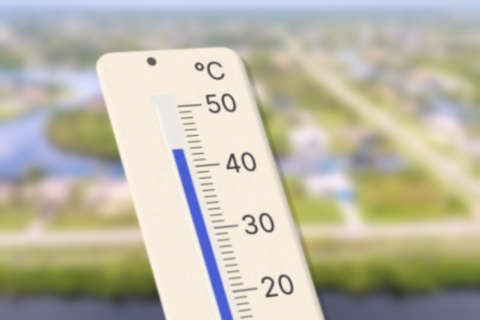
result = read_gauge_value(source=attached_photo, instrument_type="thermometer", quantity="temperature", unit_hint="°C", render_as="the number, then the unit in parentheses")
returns 43 (°C)
